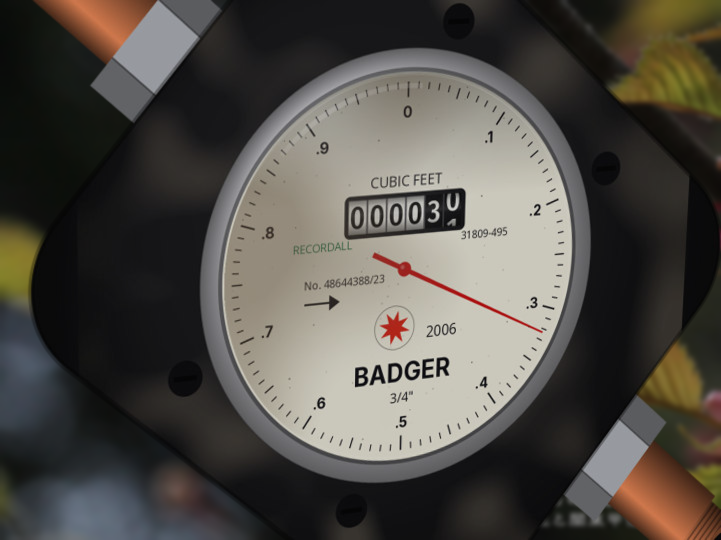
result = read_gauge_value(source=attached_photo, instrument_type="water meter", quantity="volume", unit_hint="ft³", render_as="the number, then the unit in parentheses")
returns 30.32 (ft³)
